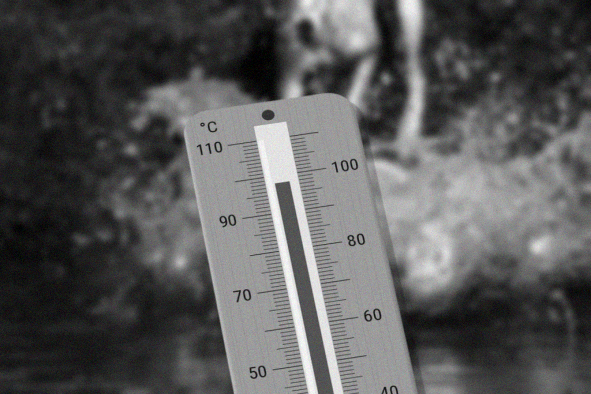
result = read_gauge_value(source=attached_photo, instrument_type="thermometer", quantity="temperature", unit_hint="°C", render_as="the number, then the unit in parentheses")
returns 98 (°C)
